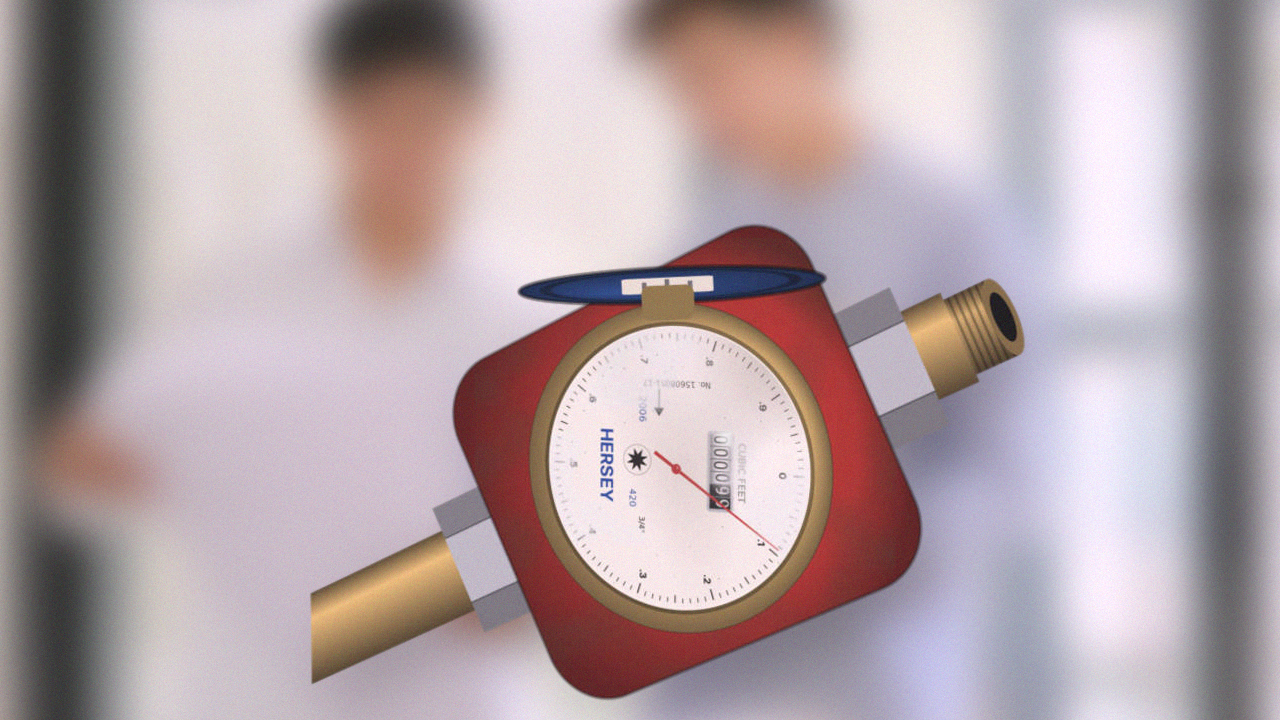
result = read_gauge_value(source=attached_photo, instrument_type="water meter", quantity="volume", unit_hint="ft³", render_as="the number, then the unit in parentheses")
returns 99.09 (ft³)
